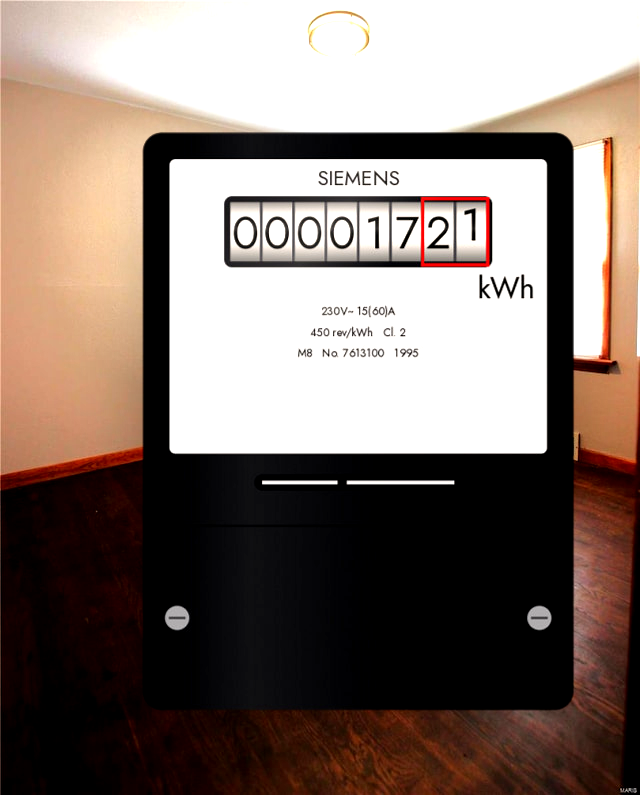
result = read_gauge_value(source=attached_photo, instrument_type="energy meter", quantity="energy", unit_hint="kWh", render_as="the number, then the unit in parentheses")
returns 17.21 (kWh)
